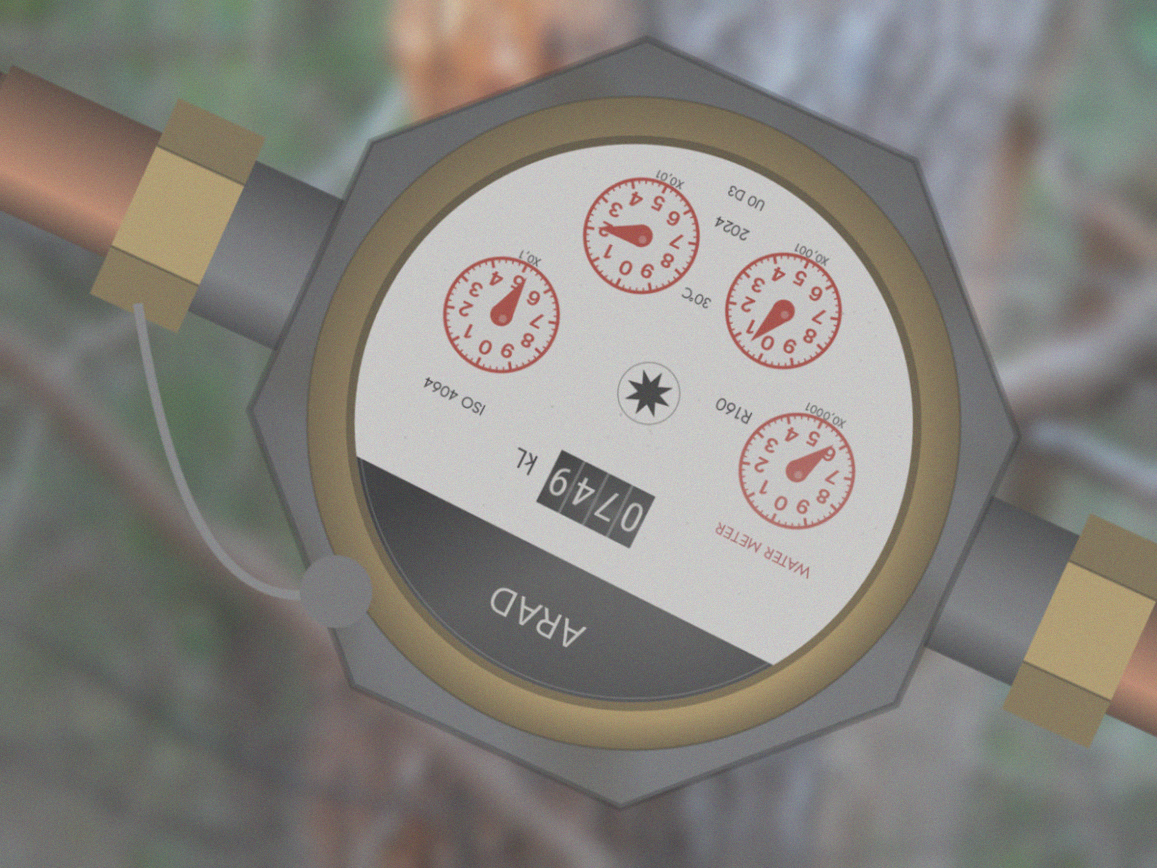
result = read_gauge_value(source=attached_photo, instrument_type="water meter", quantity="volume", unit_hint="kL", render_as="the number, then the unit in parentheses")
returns 749.5205 (kL)
